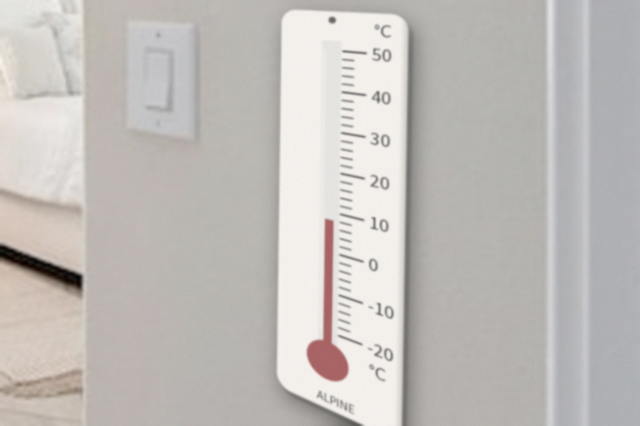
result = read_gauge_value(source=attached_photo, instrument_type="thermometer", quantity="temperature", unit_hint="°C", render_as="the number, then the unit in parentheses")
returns 8 (°C)
